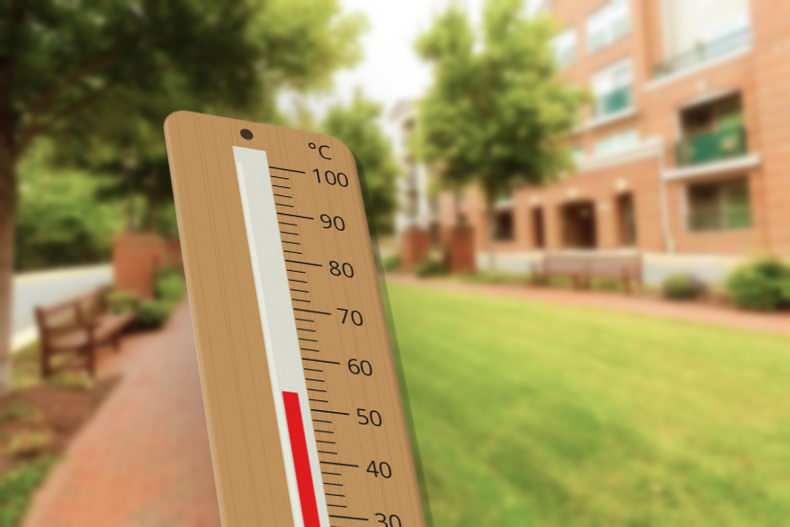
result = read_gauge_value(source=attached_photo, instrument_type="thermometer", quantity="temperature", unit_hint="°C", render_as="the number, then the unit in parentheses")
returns 53 (°C)
